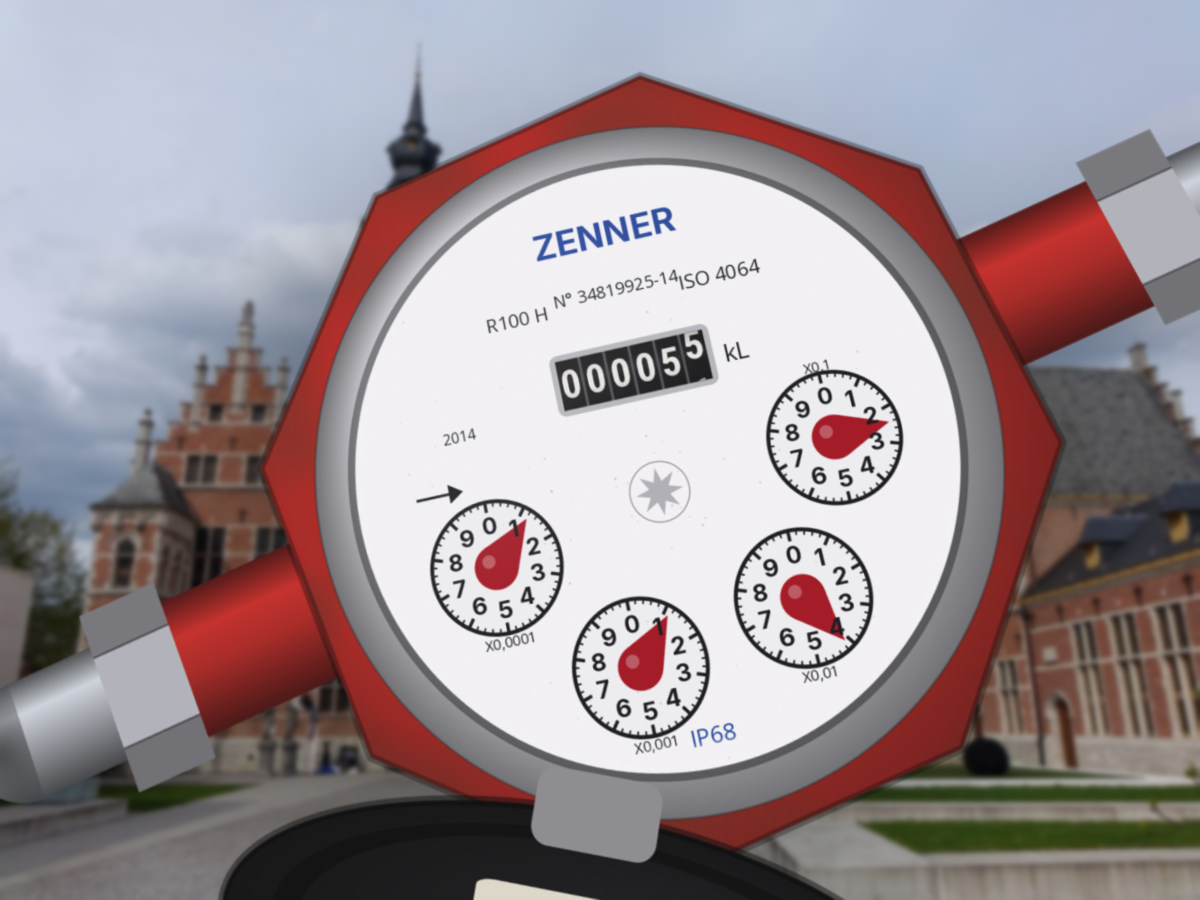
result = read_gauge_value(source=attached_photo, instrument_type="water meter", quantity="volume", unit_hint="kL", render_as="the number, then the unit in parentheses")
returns 55.2411 (kL)
